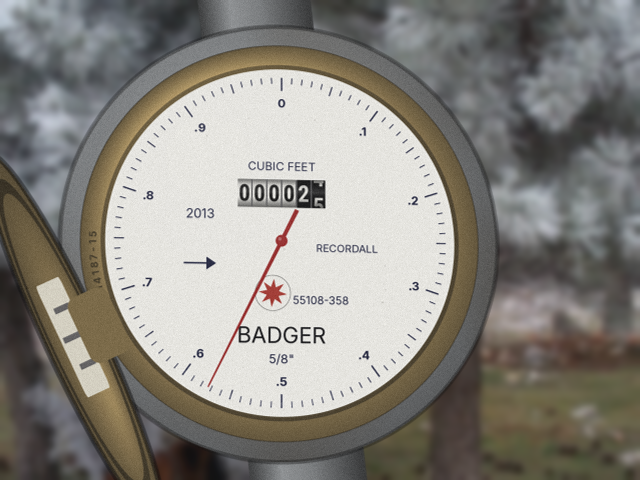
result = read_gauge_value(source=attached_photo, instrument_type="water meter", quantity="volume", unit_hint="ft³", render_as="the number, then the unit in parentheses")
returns 24.57 (ft³)
